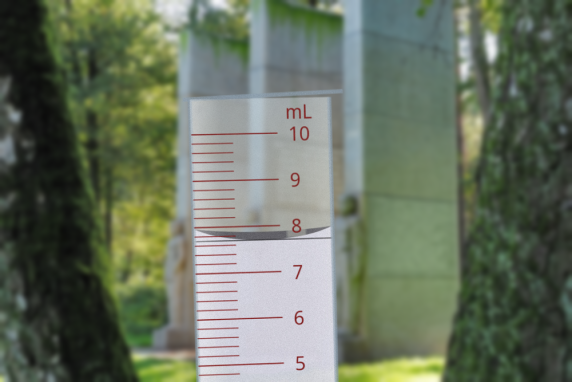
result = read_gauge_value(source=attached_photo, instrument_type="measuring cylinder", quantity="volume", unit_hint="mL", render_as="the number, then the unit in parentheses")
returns 7.7 (mL)
